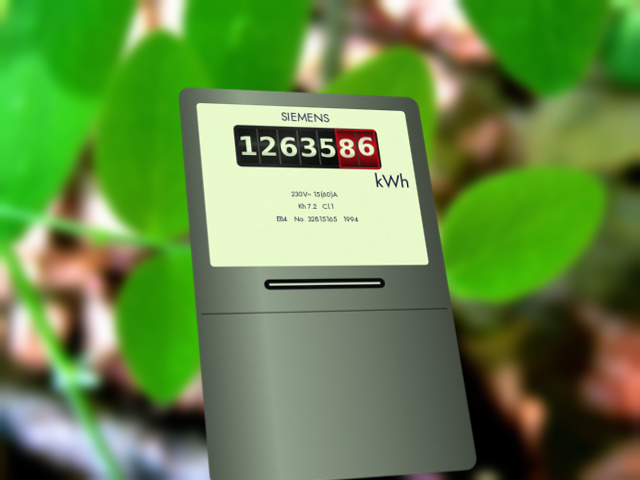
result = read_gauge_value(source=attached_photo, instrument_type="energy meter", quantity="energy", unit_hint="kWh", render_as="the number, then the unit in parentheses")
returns 12635.86 (kWh)
